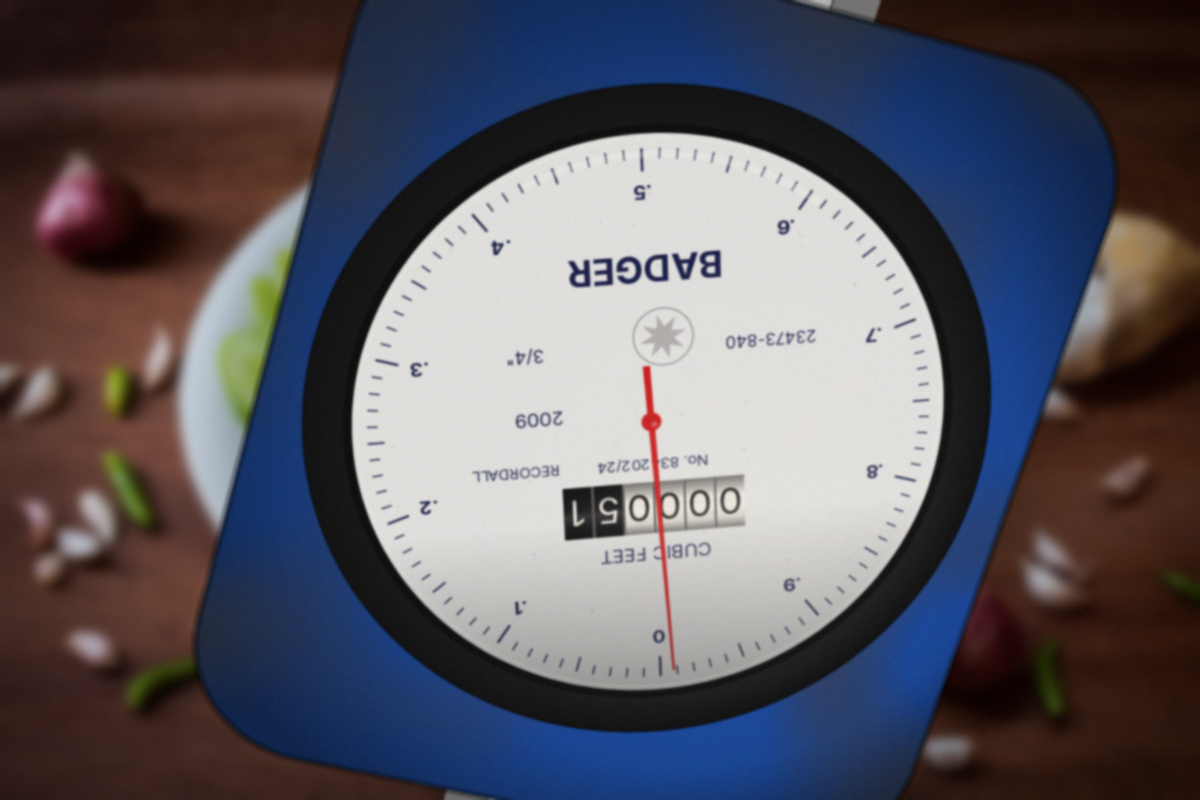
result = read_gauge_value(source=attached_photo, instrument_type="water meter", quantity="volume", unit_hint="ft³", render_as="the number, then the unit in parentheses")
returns 50.99 (ft³)
